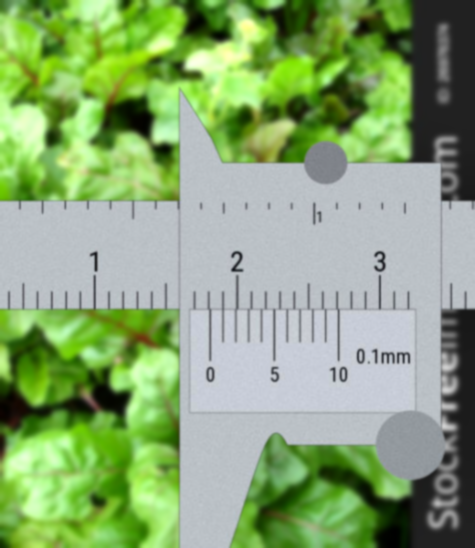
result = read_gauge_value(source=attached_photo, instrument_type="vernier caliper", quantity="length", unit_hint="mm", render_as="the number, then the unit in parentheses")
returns 18.1 (mm)
